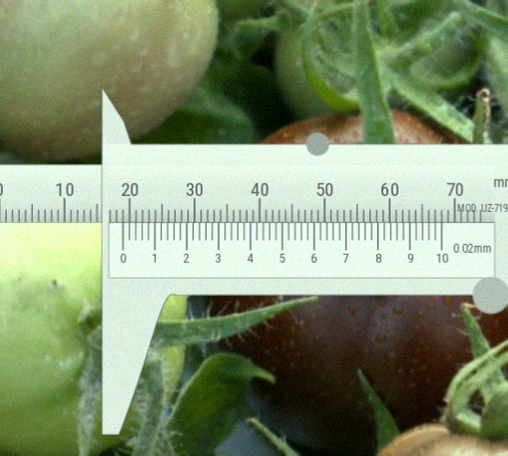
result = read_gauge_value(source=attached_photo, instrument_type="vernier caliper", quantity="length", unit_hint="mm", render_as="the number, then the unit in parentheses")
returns 19.0 (mm)
